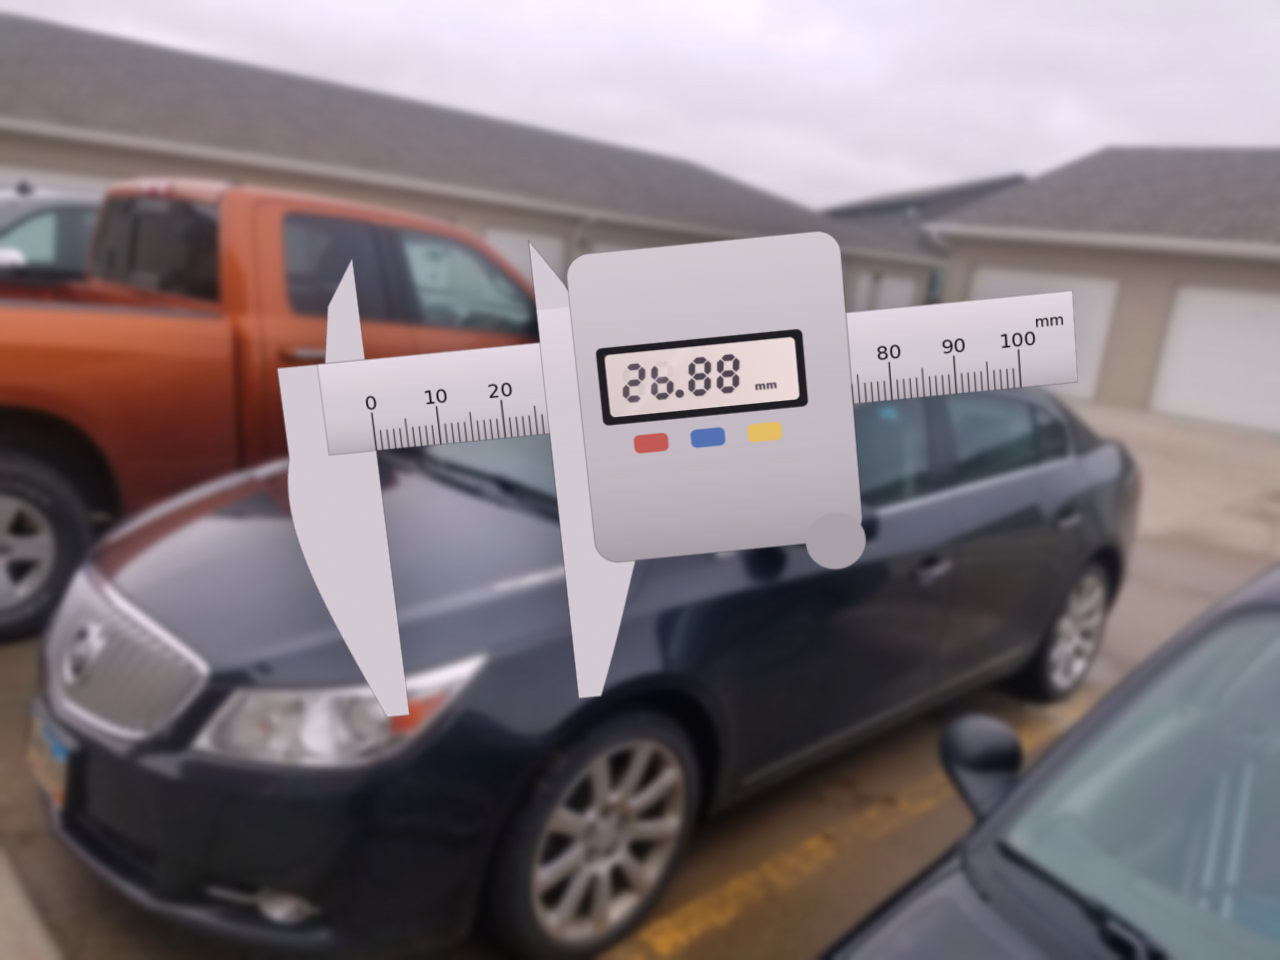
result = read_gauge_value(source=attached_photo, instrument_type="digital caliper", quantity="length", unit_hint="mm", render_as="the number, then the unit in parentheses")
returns 26.88 (mm)
